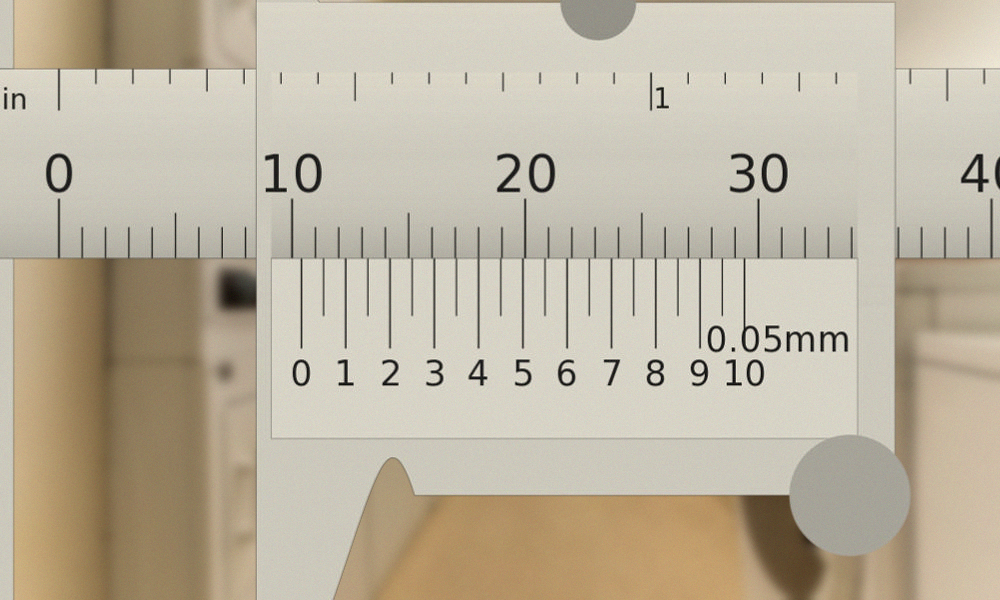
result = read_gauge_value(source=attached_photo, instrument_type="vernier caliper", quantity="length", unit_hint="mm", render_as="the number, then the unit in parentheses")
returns 10.40 (mm)
